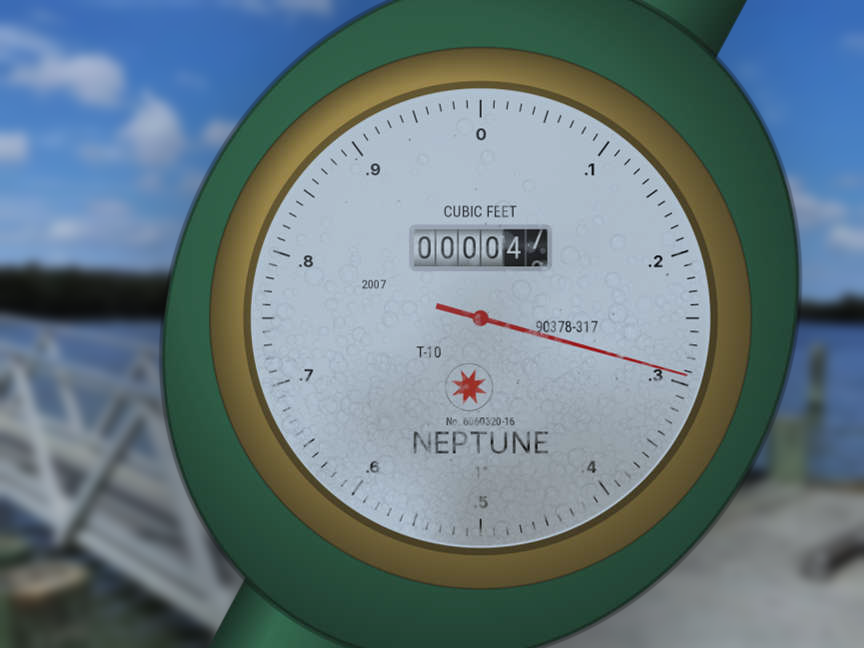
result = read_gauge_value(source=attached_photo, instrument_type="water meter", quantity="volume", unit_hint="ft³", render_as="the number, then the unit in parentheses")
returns 47.29 (ft³)
